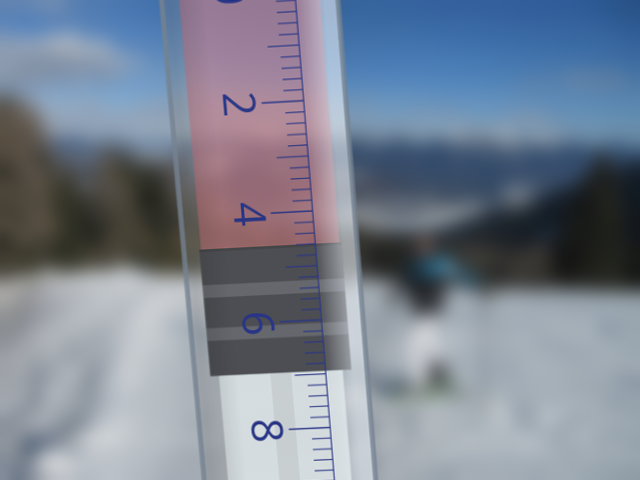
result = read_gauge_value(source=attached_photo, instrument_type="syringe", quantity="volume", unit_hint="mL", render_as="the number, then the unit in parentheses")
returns 4.6 (mL)
